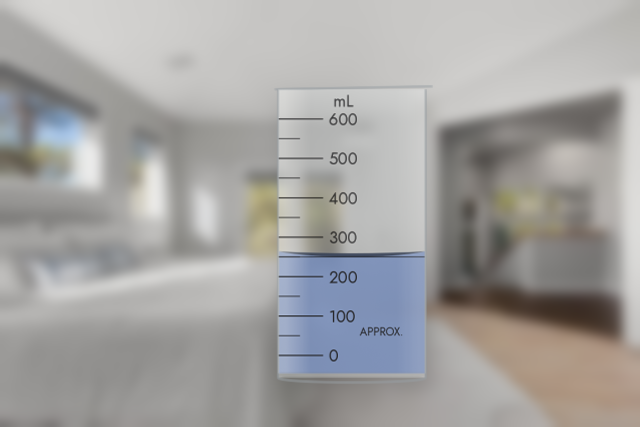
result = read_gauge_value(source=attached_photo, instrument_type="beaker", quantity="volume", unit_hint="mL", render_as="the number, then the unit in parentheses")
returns 250 (mL)
